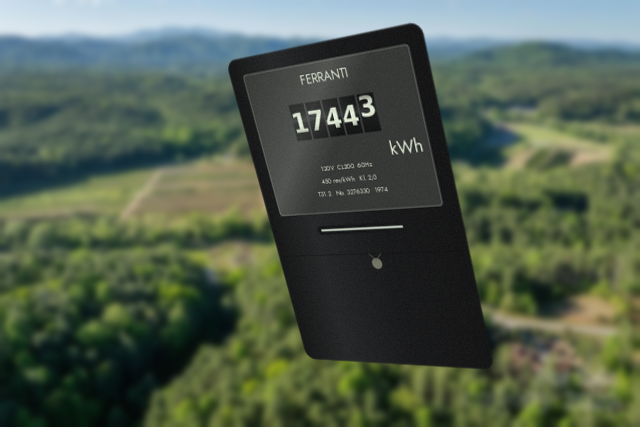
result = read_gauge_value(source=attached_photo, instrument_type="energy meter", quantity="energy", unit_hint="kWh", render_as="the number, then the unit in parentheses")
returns 17443 (kWh)
